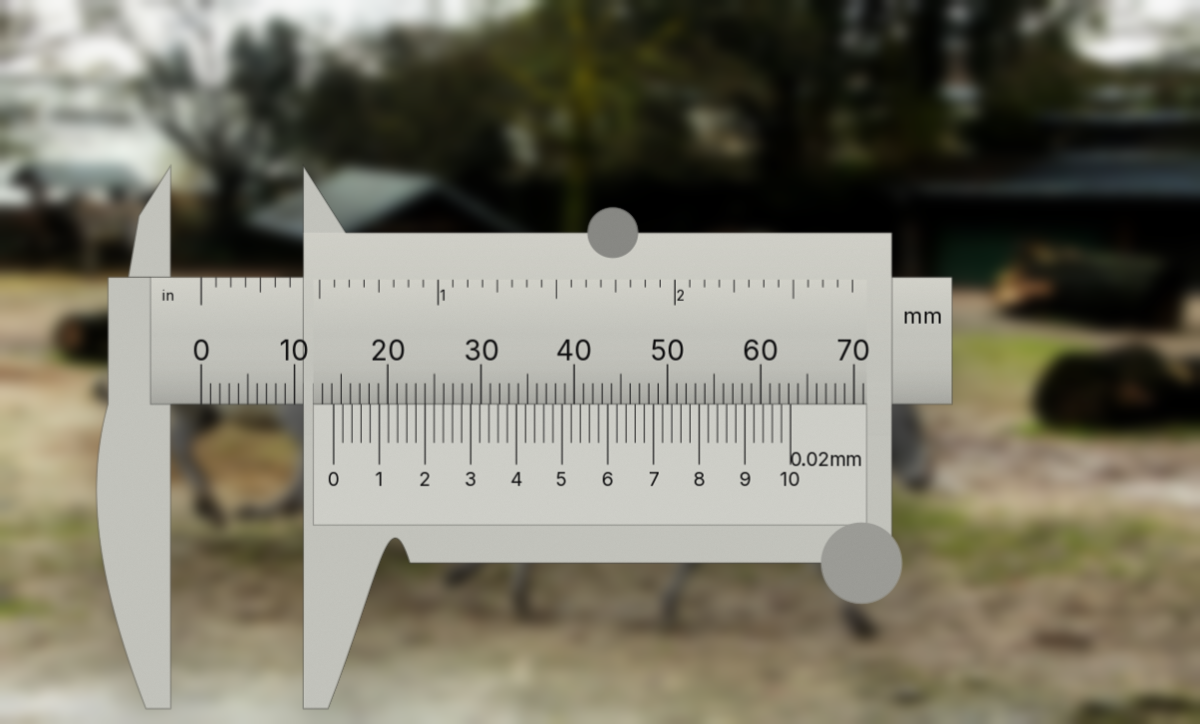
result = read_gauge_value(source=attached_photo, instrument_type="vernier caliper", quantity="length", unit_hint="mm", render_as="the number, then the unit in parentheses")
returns 14.2 (mm)
